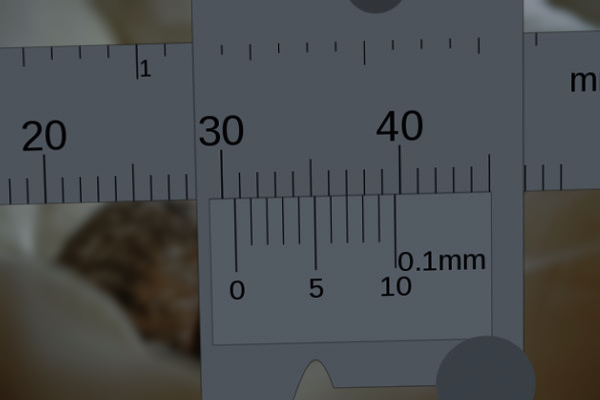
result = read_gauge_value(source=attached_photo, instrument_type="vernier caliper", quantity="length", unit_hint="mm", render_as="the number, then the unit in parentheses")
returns 30.7 (mm)
